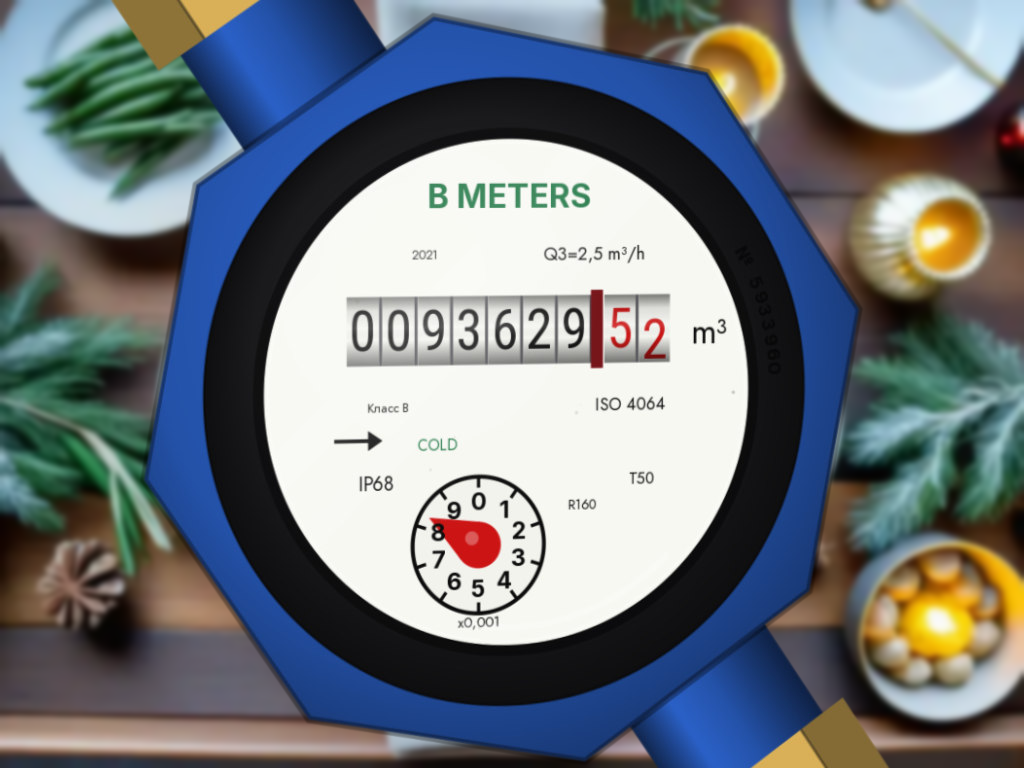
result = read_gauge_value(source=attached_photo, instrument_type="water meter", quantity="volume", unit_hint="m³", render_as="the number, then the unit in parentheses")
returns 93629.518 (m³)
